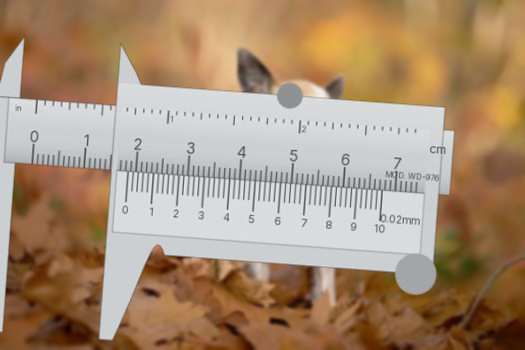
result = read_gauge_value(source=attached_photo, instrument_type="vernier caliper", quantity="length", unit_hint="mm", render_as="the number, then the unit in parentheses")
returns 18.5 (mm)
